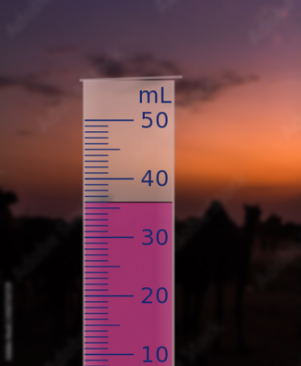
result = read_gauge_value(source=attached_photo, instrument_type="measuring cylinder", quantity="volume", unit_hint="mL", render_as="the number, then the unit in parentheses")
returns 36 (mL)
